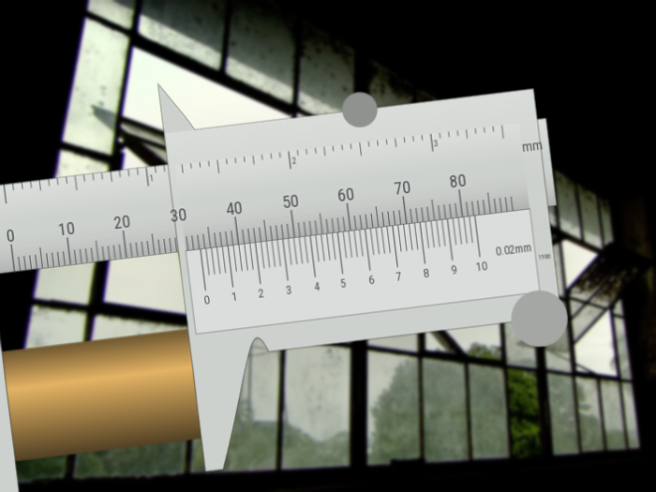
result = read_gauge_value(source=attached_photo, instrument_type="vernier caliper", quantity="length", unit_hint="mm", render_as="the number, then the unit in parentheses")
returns 33.2 (mm)
